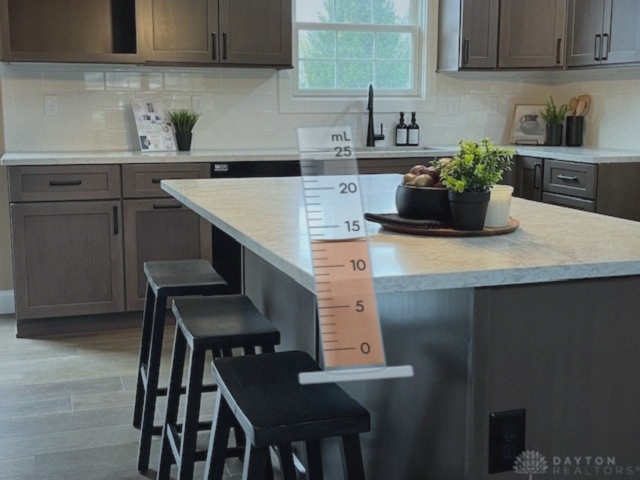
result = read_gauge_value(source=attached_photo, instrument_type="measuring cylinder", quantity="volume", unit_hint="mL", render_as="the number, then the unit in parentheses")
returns 13 (mL)
